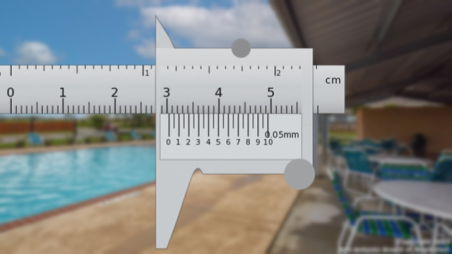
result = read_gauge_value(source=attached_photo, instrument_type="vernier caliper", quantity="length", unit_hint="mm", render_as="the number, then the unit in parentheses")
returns 30.4 (mm)
